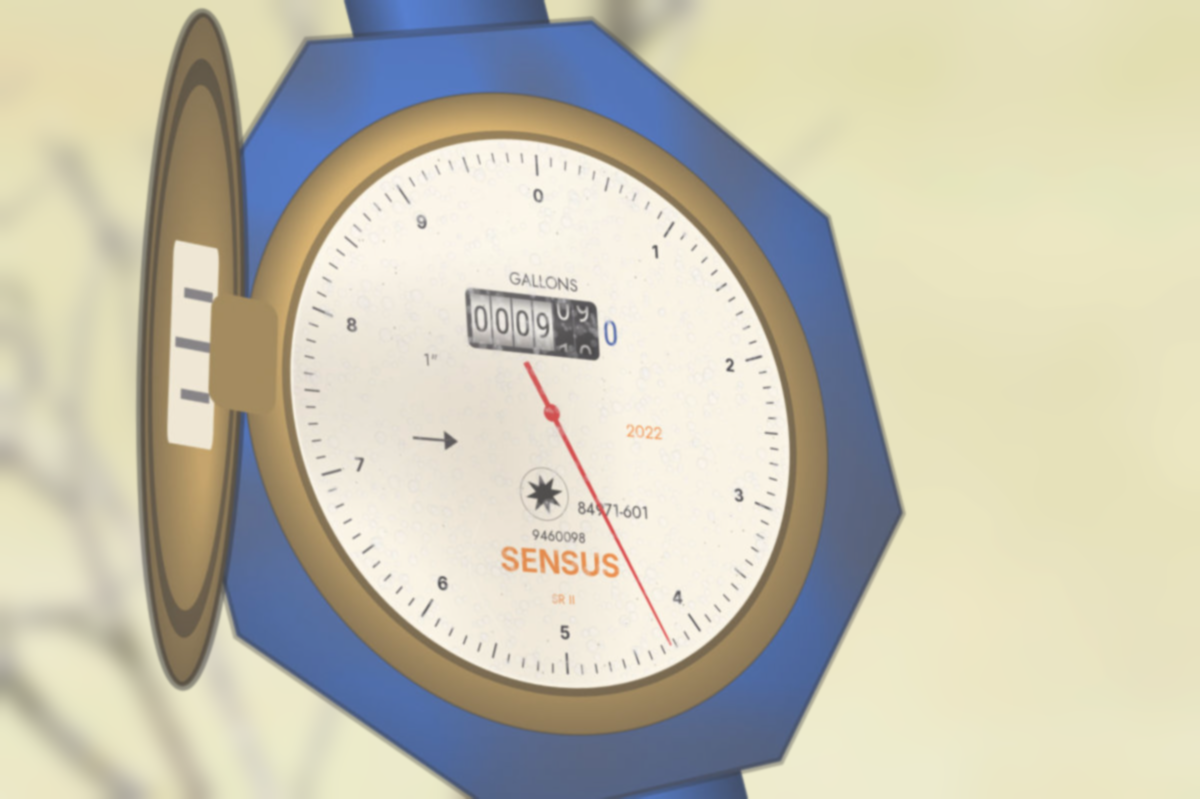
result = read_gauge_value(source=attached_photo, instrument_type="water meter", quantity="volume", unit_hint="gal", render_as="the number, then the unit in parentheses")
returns 9094.2 (gal)
